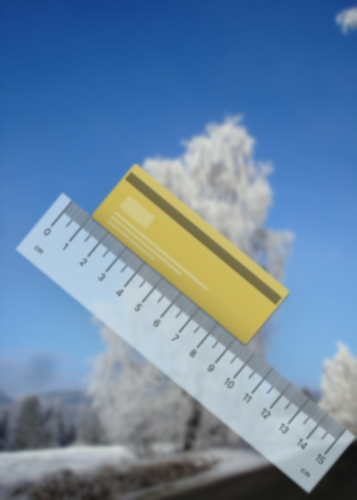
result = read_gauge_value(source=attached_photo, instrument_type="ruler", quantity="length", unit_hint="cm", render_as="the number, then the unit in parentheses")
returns 8.5 (cm)
